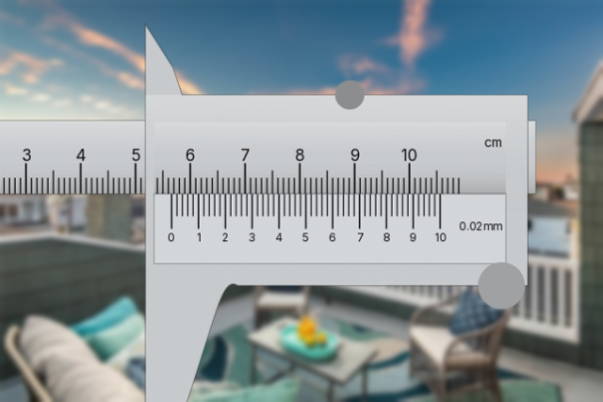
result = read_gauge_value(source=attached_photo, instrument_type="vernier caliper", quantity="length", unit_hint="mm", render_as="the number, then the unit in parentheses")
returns 56.6 (mm)
